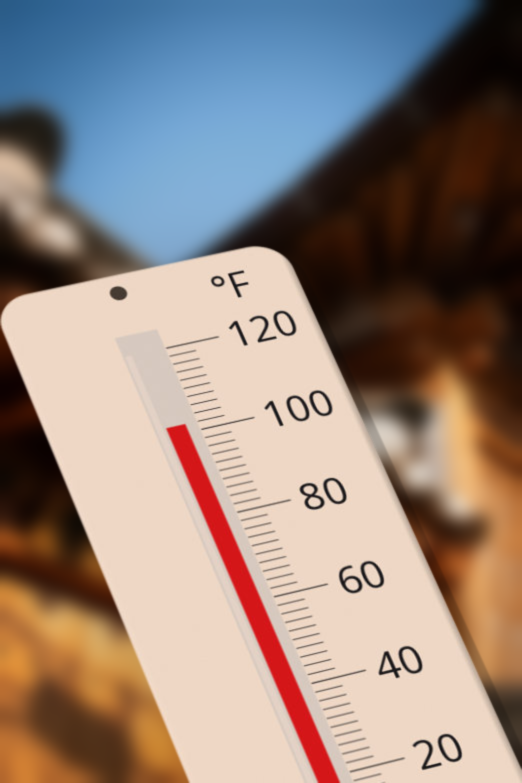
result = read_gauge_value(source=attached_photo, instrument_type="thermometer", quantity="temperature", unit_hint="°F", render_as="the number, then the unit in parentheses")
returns 102 (°F)
